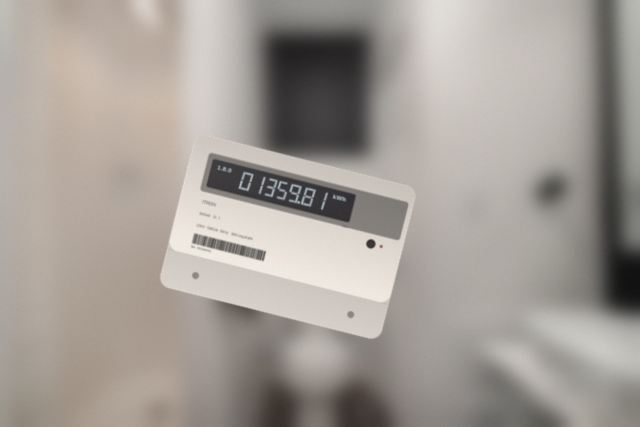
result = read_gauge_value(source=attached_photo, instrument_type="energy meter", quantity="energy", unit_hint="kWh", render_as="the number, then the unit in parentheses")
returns 1359.81 (kWh)
